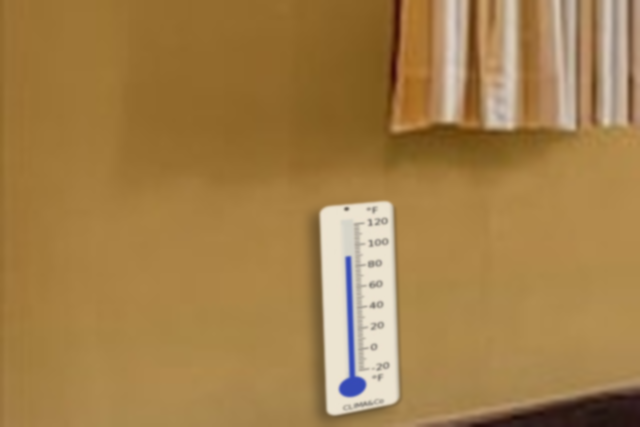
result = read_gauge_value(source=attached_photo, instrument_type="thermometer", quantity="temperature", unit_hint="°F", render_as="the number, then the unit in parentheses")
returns 90 (°F)
